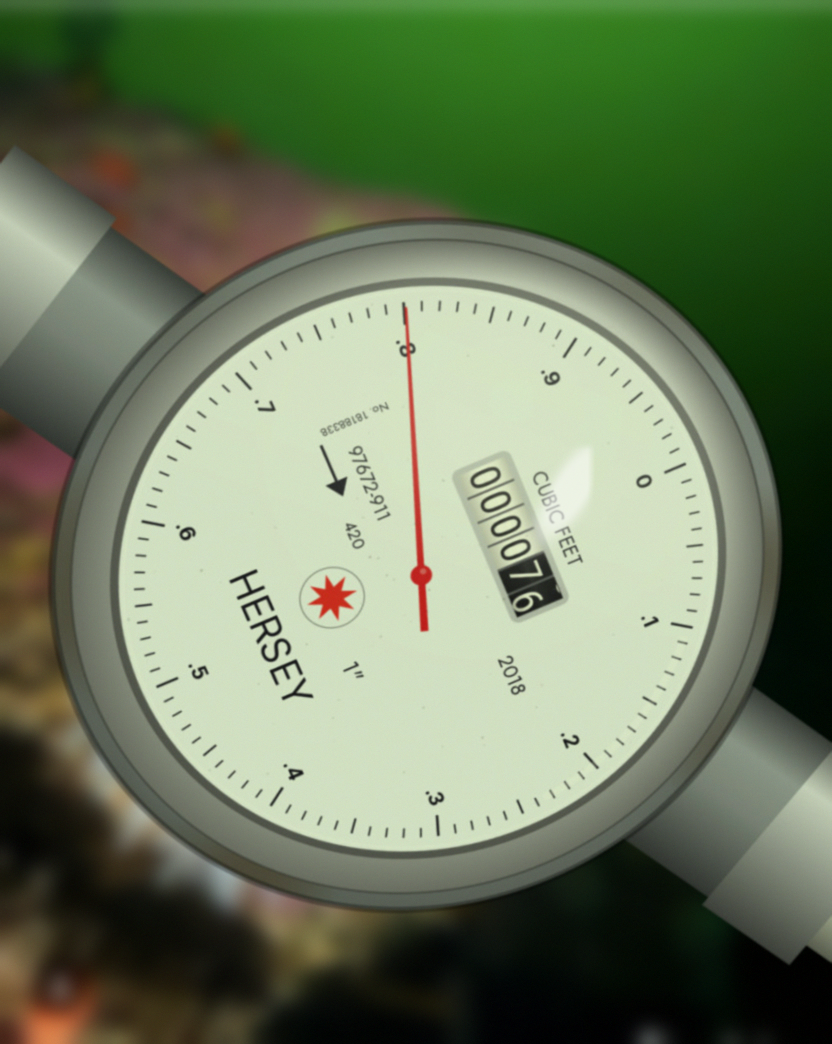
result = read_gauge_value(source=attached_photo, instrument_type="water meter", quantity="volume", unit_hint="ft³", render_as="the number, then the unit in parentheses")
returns 75.80 (ft³)
